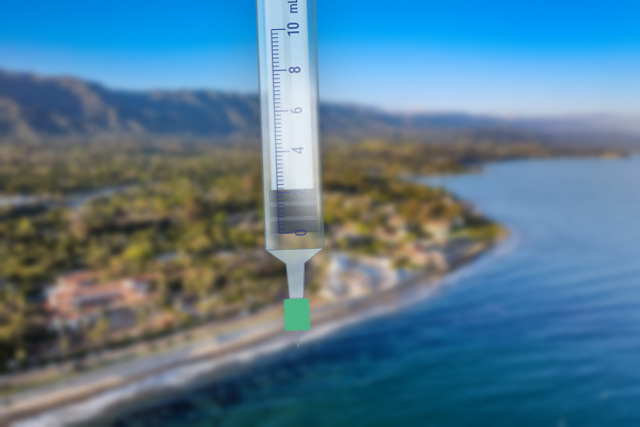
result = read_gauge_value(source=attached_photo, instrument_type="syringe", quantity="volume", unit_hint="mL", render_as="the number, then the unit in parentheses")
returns 0 (mL)
